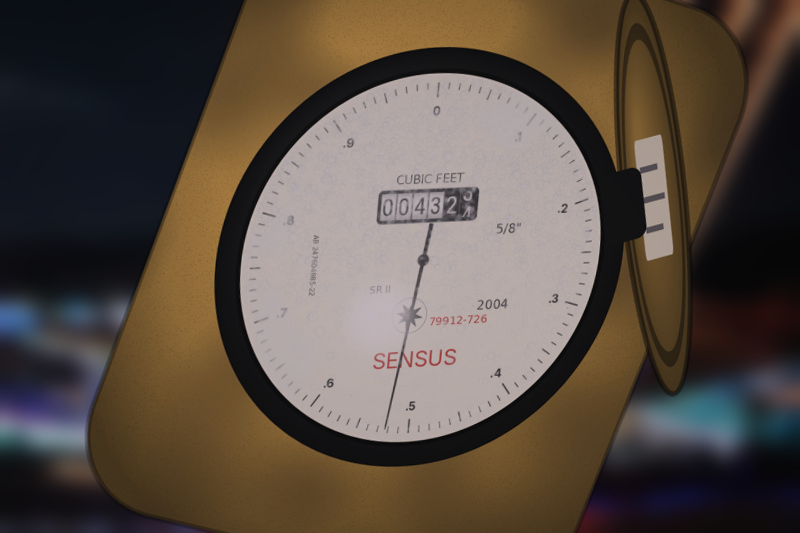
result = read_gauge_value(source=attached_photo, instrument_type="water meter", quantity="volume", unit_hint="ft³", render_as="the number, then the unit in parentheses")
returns 4323.52 (ft³)
